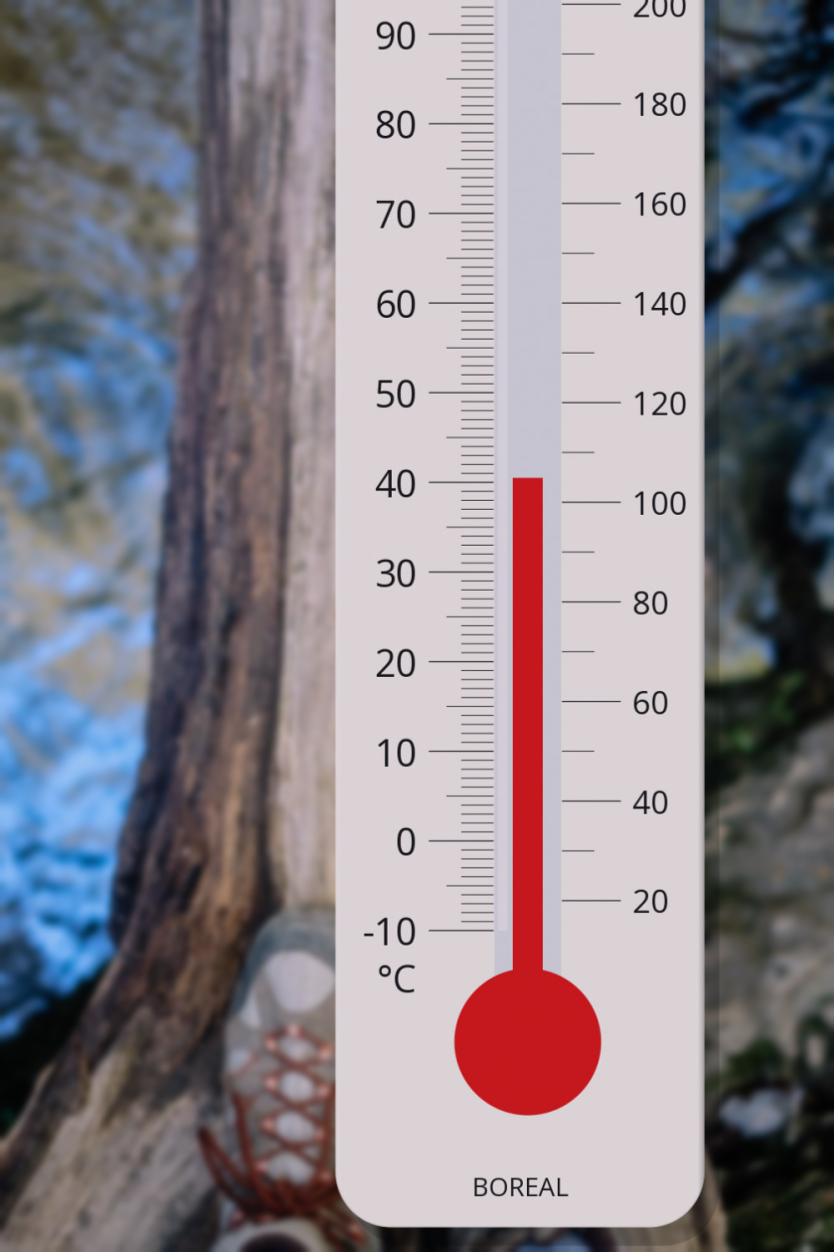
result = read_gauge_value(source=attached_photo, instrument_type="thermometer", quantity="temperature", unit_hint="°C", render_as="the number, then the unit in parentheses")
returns 40.5 (°C)
